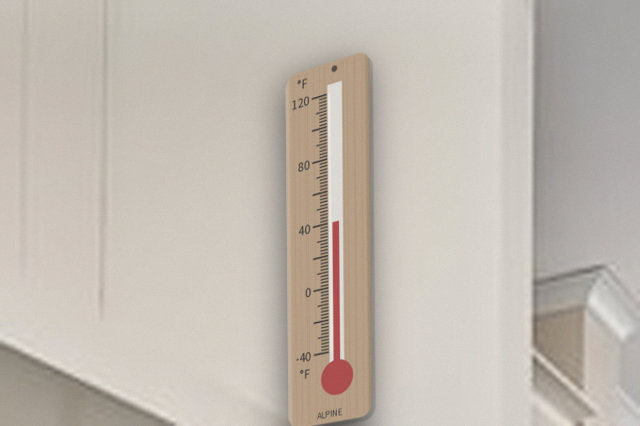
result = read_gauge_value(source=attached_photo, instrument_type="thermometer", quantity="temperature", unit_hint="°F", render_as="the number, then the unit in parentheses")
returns 40 (°F)
